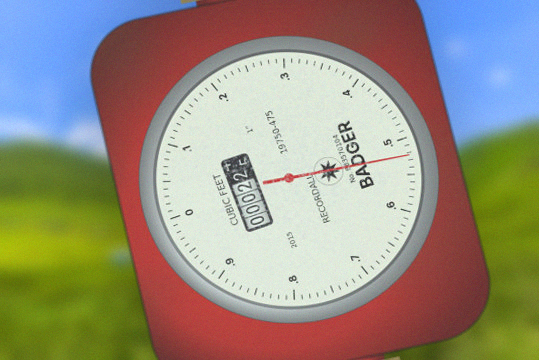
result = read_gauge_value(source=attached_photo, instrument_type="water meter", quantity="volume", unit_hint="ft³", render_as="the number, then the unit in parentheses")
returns 224.52 (ft³)
